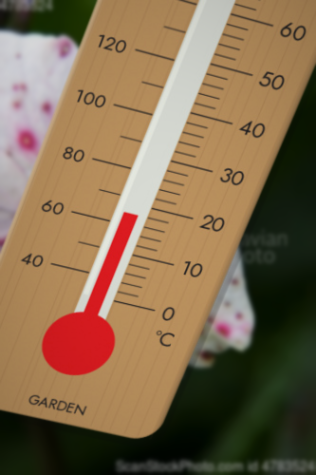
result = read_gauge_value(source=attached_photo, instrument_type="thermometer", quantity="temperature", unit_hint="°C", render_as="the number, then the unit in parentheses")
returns 18 (°C)
